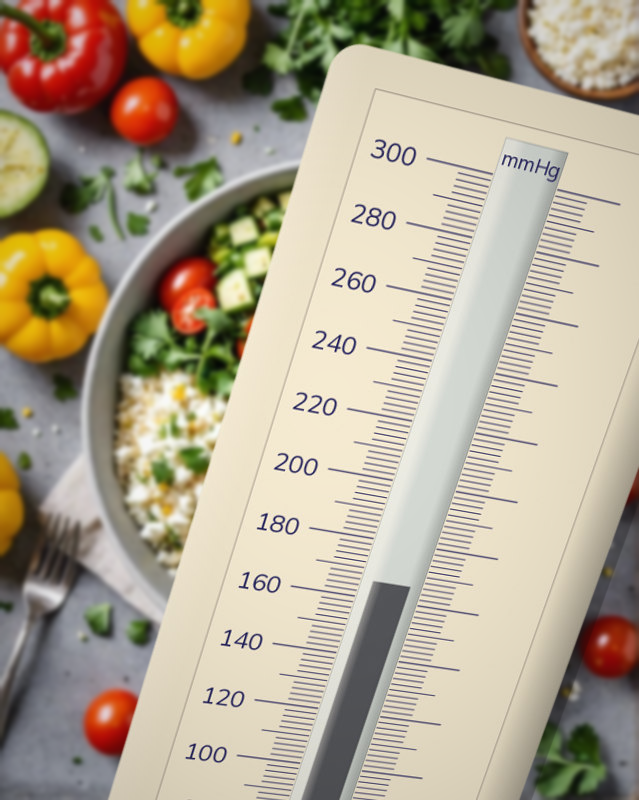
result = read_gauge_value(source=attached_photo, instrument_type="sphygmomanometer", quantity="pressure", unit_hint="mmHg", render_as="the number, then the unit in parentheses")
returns 166 (mmHg)
